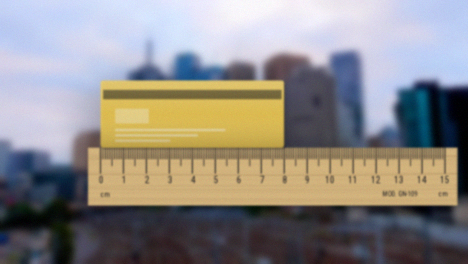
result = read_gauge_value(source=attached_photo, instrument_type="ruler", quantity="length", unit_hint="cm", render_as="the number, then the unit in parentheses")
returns 8 (cm)
